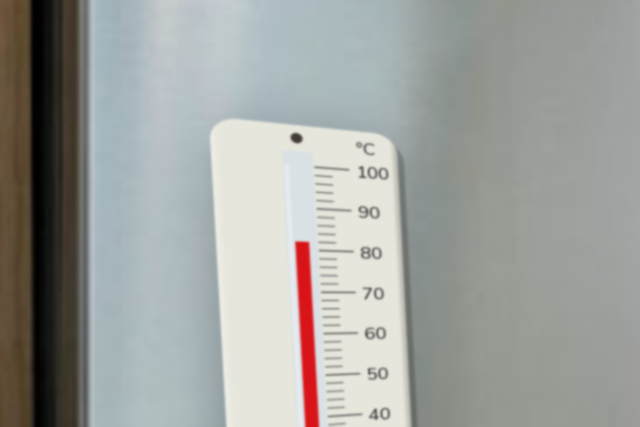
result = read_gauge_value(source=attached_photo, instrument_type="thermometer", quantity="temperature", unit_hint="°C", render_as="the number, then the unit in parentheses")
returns 82 (°C)
